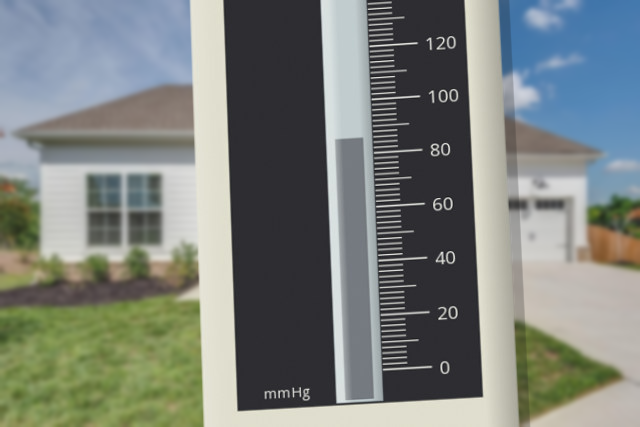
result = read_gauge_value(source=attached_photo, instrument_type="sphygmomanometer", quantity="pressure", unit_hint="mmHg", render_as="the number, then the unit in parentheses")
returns 86 (mmHg)
